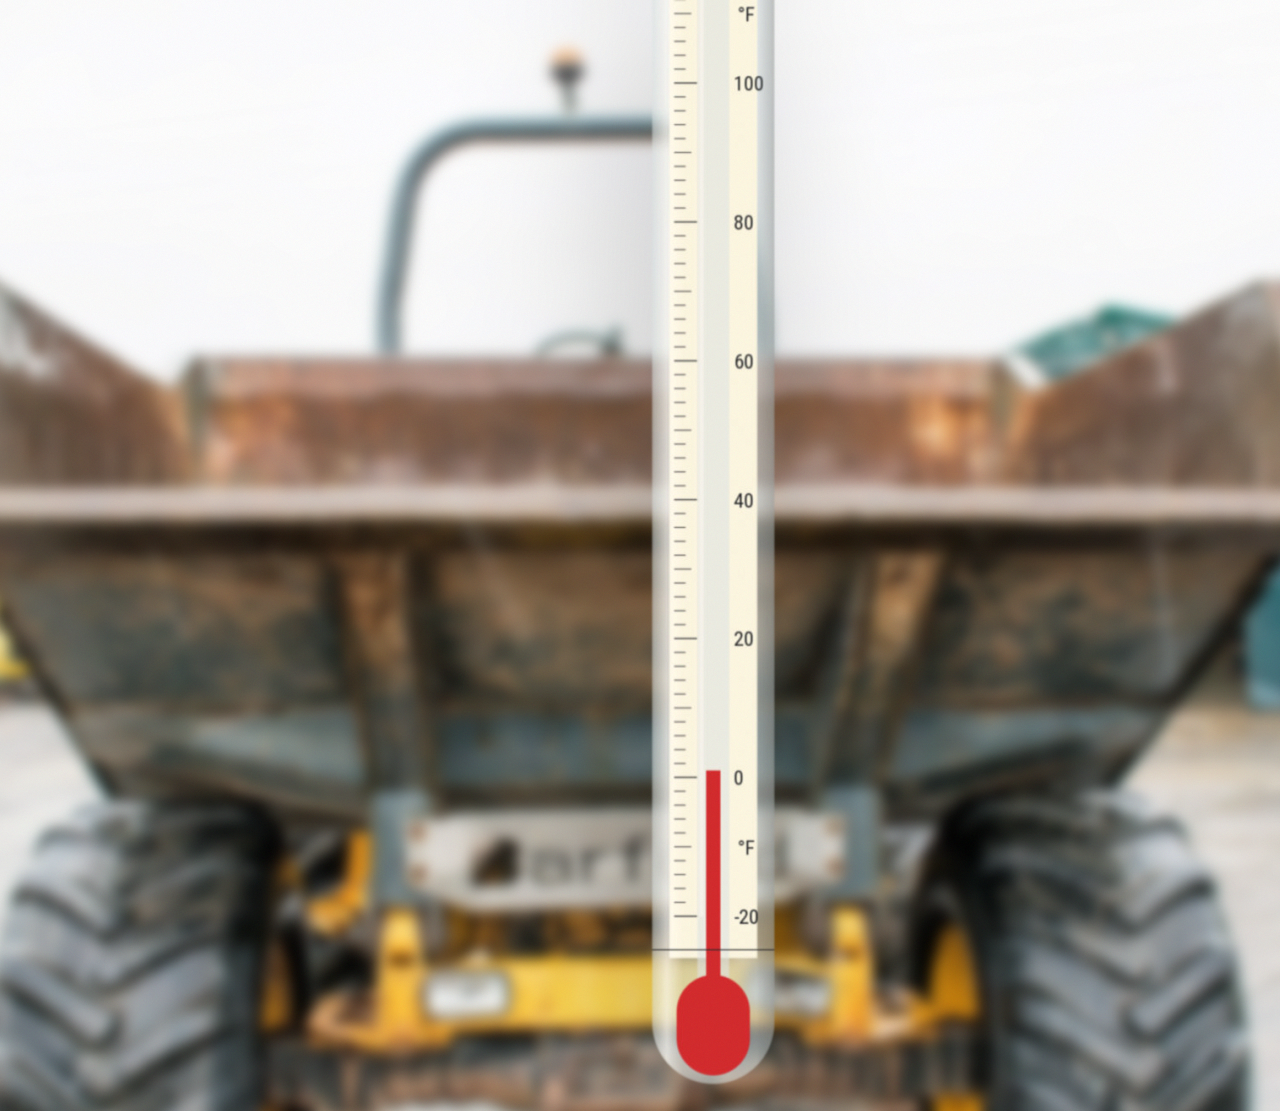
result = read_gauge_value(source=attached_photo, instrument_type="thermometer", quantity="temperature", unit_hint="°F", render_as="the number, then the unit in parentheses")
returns 1 (°F)
